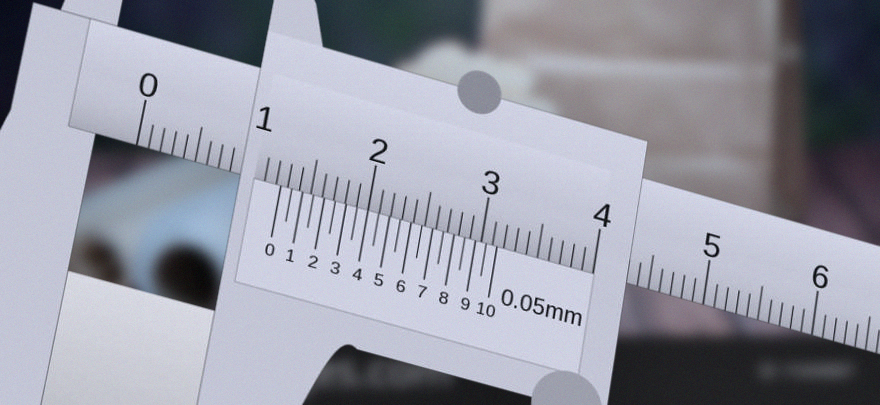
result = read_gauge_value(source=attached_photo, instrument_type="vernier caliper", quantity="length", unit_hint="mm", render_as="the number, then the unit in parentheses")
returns 12.4 (mm)
